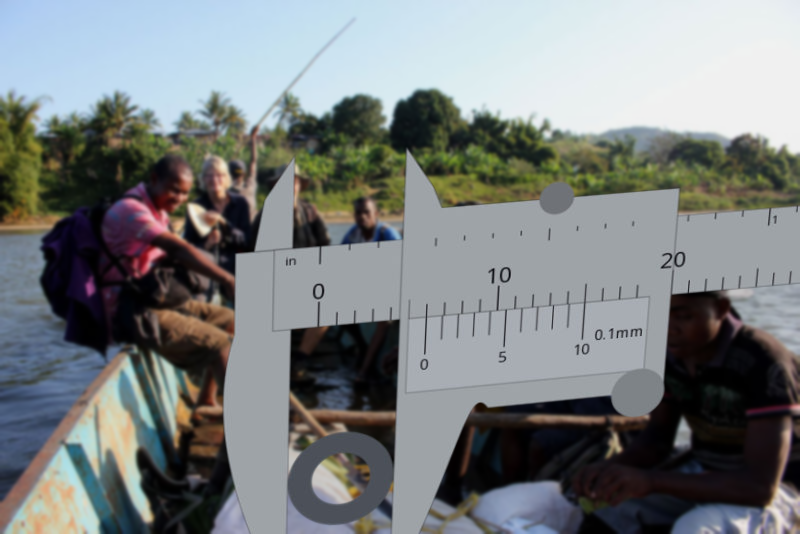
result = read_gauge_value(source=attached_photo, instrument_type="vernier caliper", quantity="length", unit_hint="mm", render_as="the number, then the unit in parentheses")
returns 6.0 (mm)
